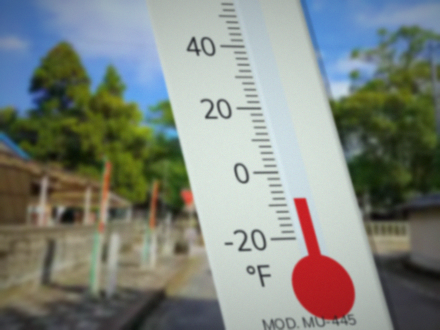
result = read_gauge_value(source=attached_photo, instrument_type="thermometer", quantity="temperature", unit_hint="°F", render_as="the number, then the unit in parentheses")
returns -8 (°F)
